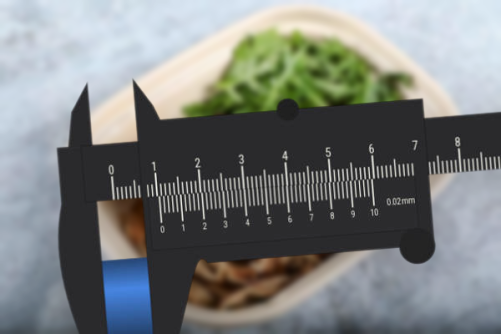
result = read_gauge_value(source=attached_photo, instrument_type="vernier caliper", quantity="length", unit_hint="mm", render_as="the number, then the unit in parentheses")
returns 10.5 (mm)
